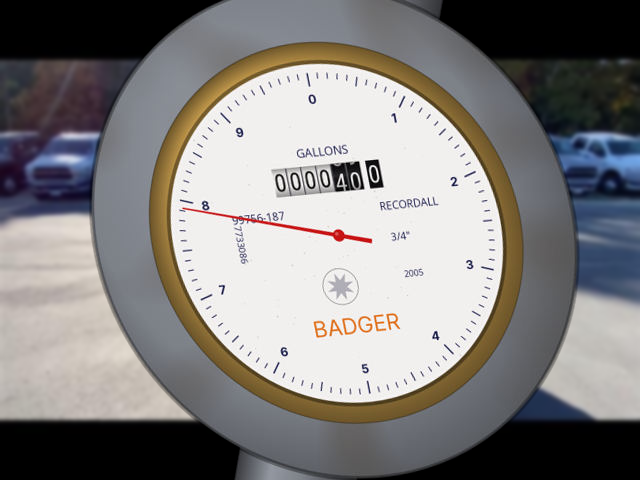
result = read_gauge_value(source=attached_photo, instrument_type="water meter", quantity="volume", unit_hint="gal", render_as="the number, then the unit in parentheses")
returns 397.9 (gal)
